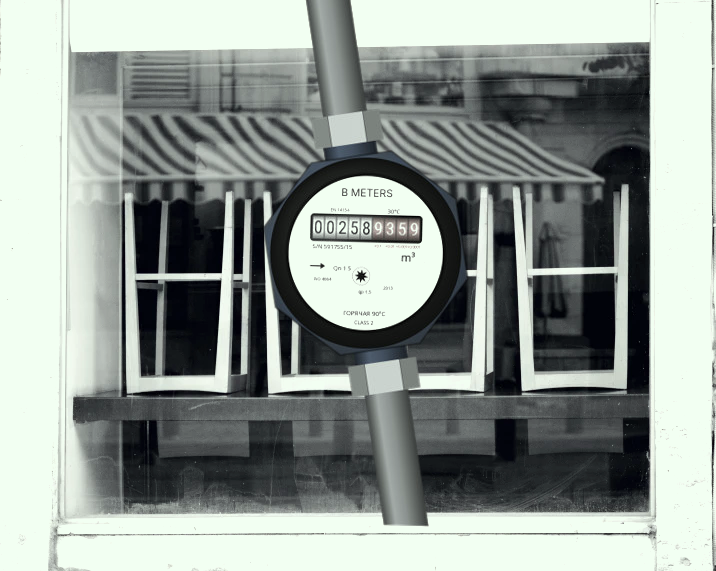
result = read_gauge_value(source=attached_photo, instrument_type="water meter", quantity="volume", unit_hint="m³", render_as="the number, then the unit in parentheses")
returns 258.9359 (m³)
